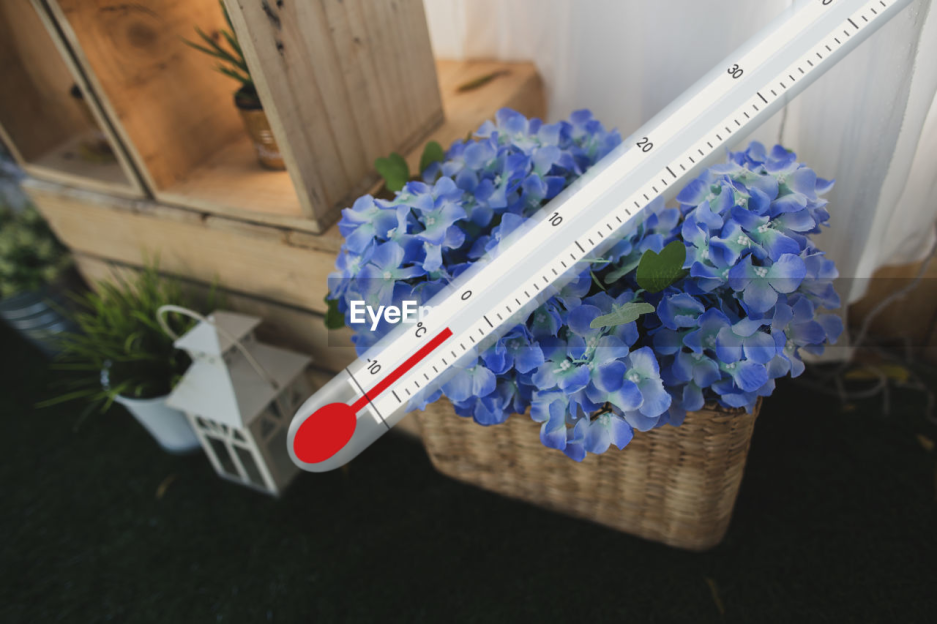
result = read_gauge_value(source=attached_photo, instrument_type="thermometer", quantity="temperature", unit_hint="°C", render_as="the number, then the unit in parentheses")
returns -3 (°C)
